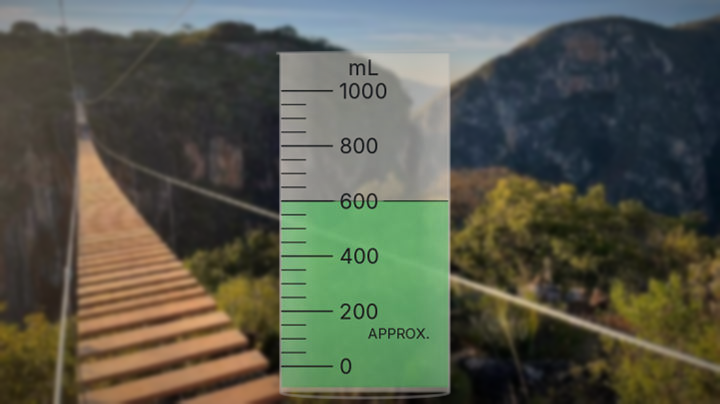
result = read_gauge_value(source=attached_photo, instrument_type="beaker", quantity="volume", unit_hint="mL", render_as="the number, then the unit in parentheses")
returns 600 (mL)
